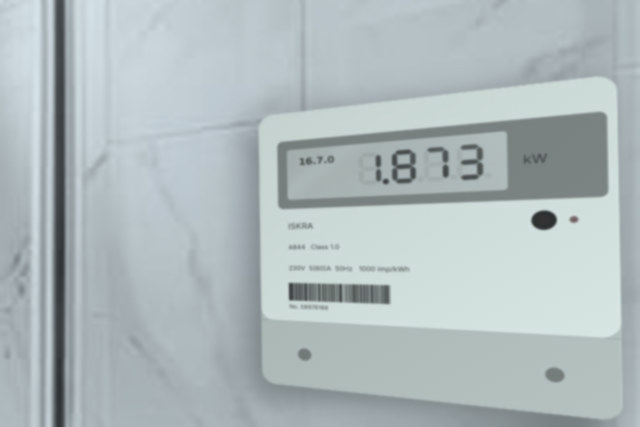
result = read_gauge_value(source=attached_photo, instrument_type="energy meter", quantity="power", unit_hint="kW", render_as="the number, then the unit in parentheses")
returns 1.873 (kW)
